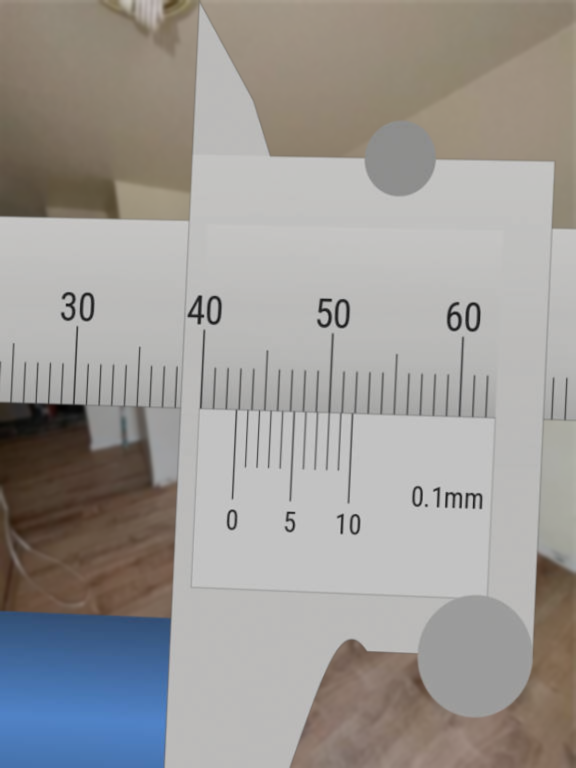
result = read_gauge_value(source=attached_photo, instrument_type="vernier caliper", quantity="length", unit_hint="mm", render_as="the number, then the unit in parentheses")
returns 42.8 (mm)
